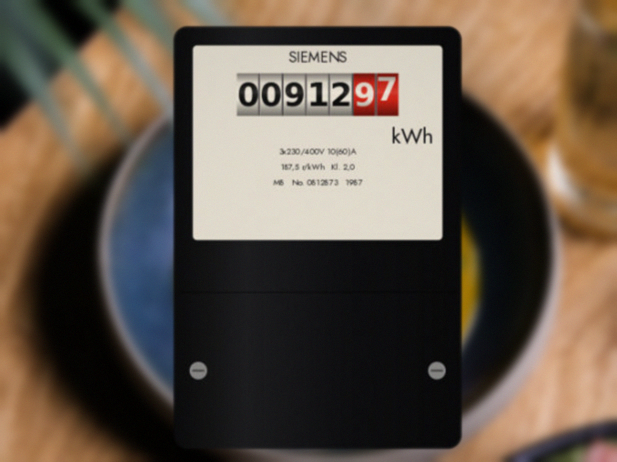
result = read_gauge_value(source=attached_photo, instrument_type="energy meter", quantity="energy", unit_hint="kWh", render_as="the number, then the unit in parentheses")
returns 912.97 (kWh)
